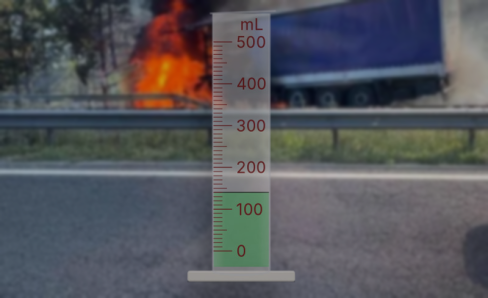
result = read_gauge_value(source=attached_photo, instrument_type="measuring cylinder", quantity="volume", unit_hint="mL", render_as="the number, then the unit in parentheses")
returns 140 (mL)
